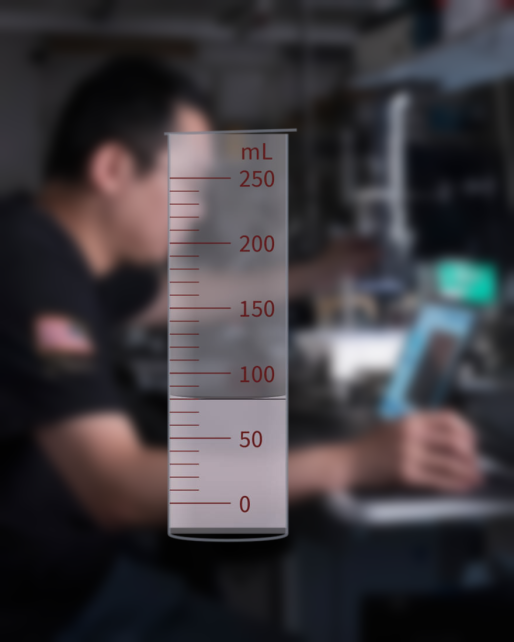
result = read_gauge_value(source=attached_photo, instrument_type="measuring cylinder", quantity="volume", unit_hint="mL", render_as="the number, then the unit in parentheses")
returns 80 (mL)
